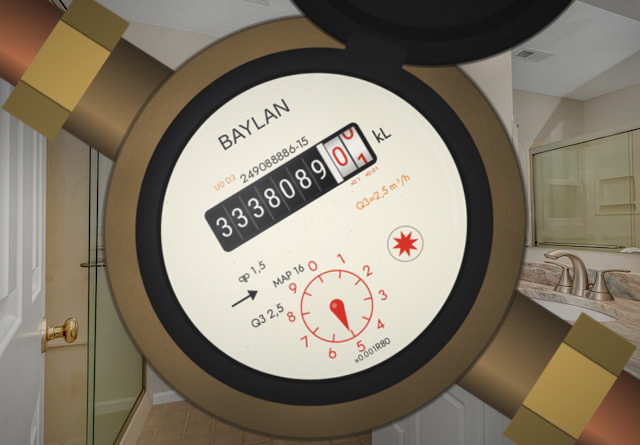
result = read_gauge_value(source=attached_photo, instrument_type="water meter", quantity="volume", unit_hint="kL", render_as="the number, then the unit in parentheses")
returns 3338089.005 (kL)
